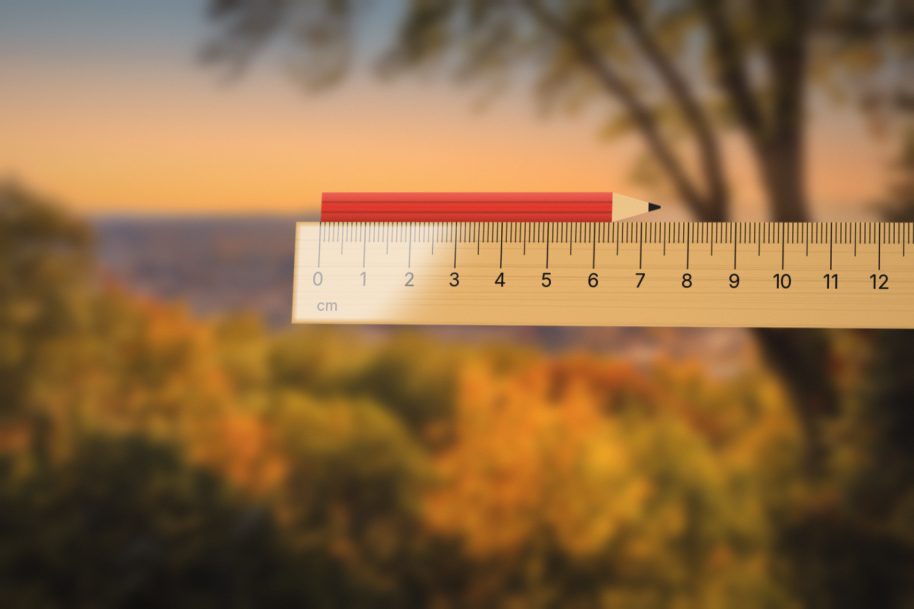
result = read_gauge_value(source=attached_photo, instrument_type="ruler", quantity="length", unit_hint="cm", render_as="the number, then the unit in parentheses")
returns 7.4 (cm)
